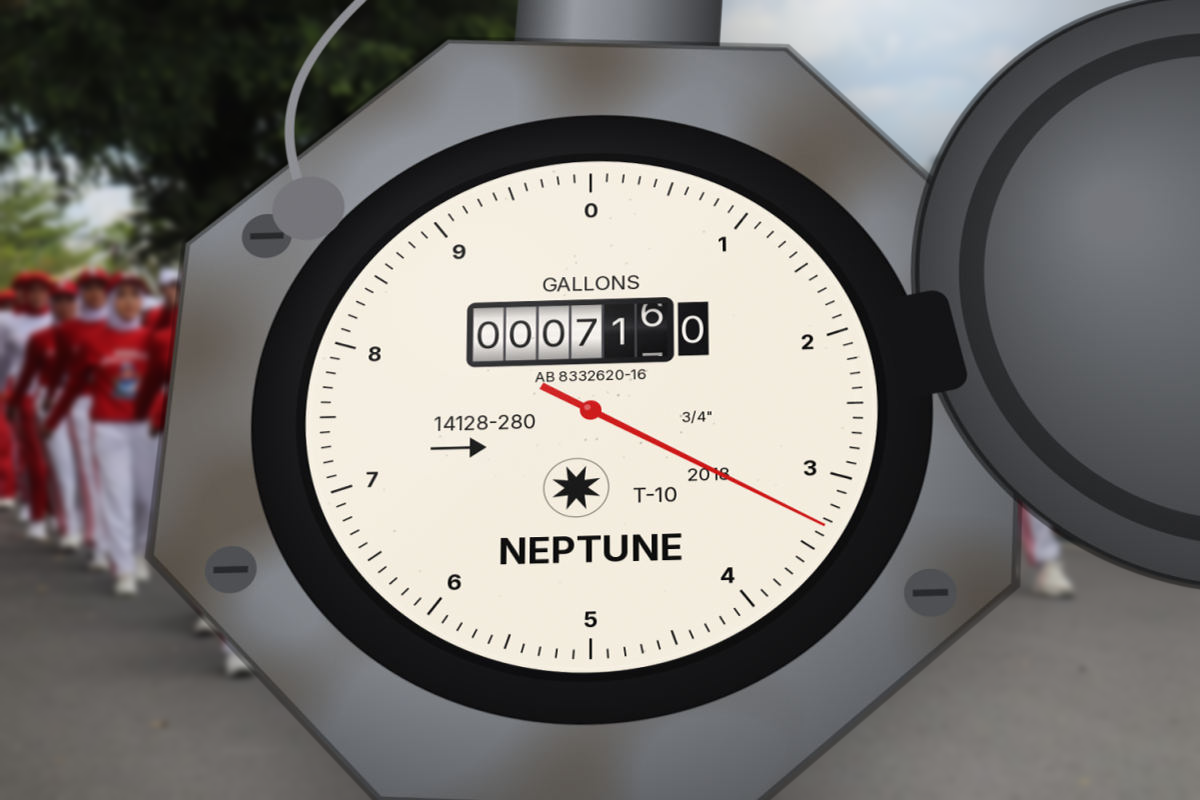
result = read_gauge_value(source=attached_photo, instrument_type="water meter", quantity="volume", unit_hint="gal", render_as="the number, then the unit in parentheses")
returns 7163.3 (gal)
